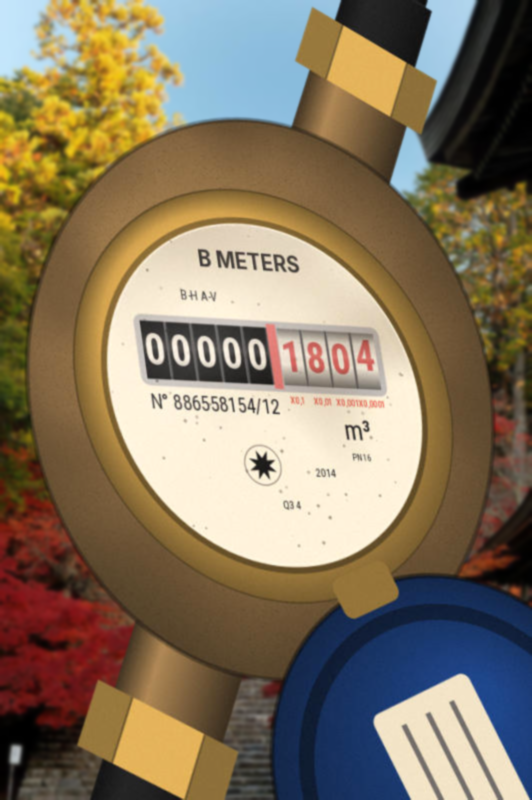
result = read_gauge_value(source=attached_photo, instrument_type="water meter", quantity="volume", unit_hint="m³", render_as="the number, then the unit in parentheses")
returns 0.1804 (m³)
